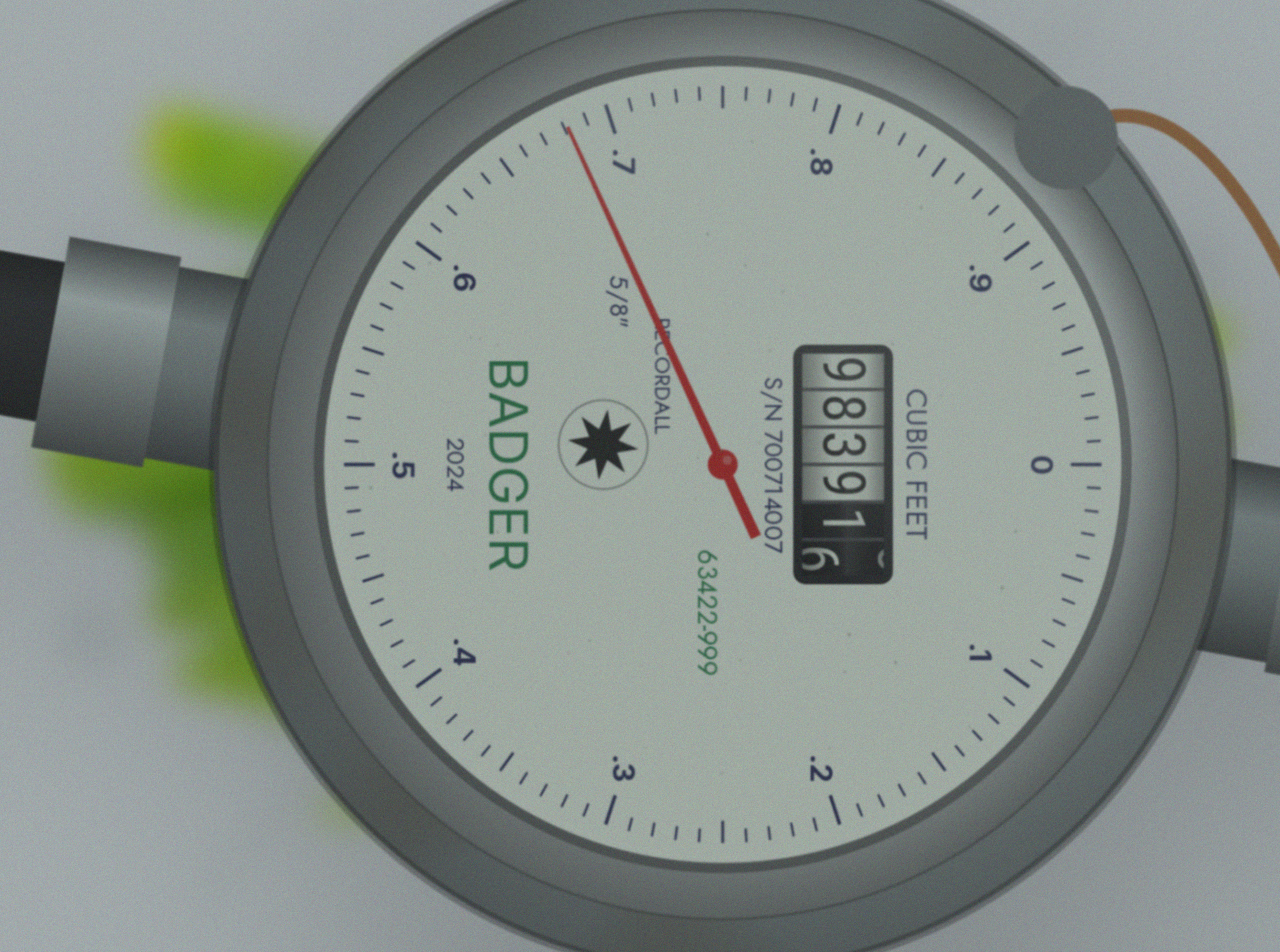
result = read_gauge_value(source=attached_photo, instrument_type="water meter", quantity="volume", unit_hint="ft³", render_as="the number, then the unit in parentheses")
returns 983915.68 (ft³)
